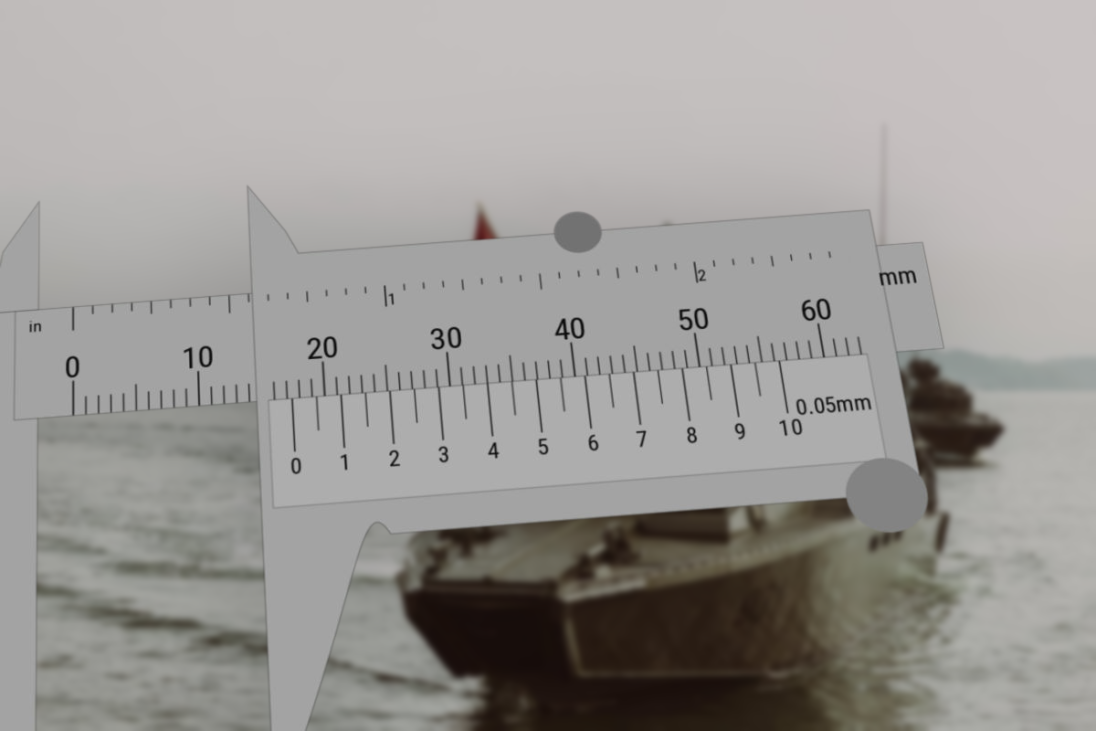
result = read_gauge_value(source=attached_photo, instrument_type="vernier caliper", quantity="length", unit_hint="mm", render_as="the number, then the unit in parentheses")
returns 17.4 (mm)
